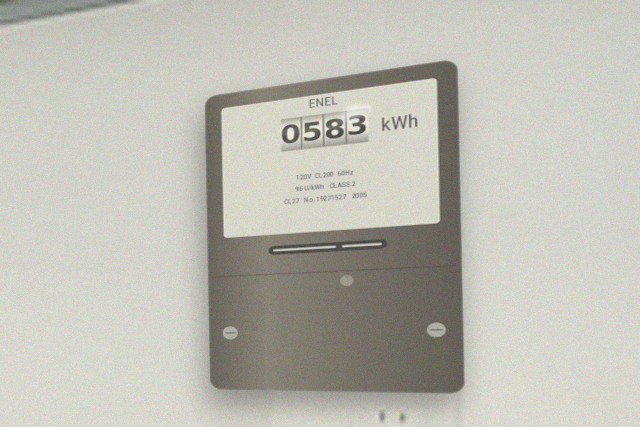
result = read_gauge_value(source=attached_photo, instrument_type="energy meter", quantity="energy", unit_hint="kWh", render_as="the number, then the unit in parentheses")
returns 583 (kWh)
